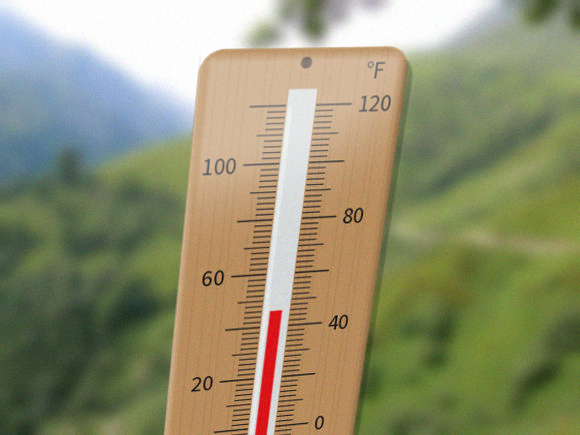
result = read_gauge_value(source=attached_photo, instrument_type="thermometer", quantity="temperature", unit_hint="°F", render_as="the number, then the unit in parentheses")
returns 46 (°F)
